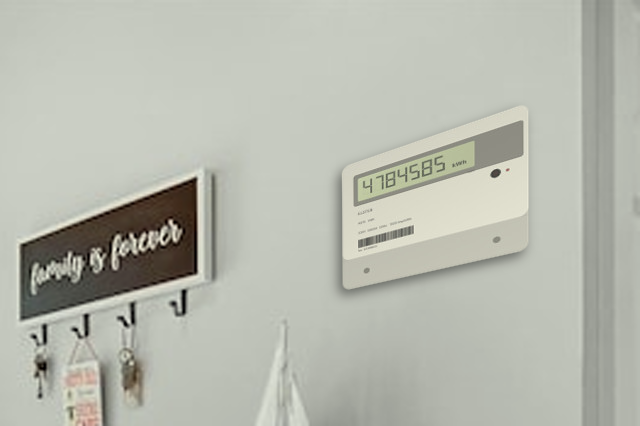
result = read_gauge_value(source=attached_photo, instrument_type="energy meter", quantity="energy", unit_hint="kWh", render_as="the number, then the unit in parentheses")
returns 4784585 (kWh)
